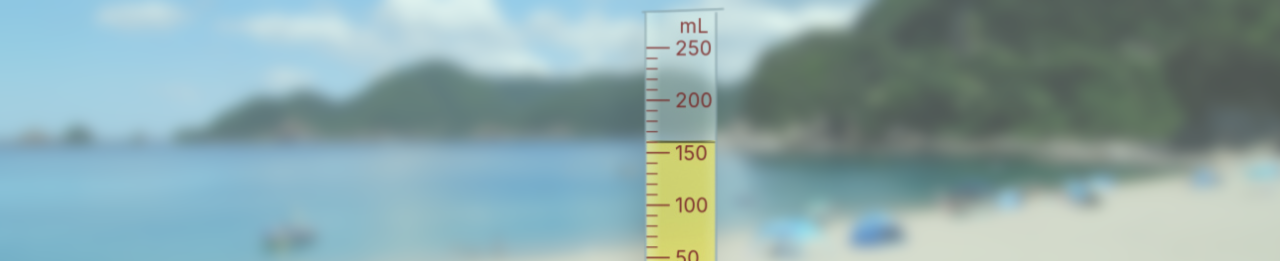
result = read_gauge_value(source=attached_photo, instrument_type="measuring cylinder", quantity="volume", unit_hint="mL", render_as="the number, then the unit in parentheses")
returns 160 (mL)
